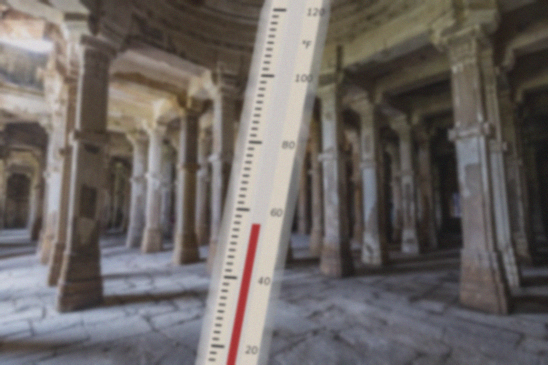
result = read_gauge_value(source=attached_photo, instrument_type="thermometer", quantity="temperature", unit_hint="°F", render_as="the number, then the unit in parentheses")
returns 56 (°F)
